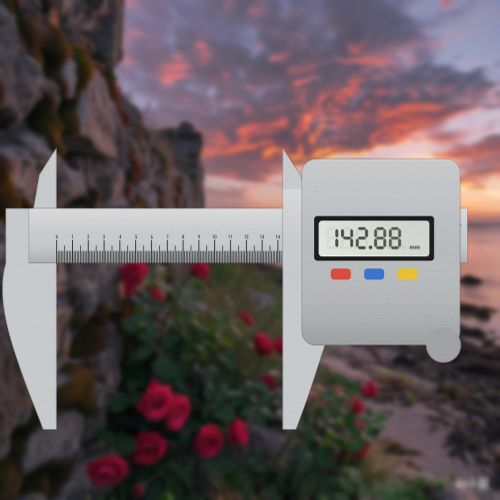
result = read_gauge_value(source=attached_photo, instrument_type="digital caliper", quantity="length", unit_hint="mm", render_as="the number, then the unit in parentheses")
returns 142.88 (mm)
